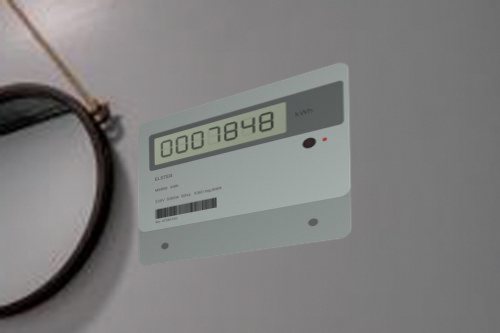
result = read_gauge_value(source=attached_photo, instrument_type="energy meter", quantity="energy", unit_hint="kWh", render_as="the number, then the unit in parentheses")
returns 7848 (kWh)
